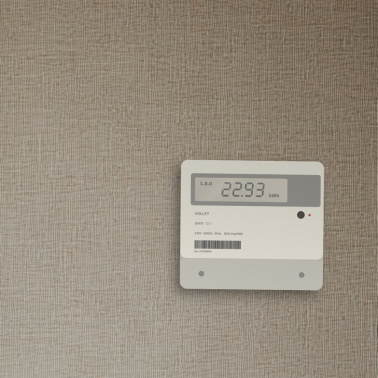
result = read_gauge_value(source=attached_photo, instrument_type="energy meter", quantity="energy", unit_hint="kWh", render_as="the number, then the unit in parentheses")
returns 22.93 (kWh)
